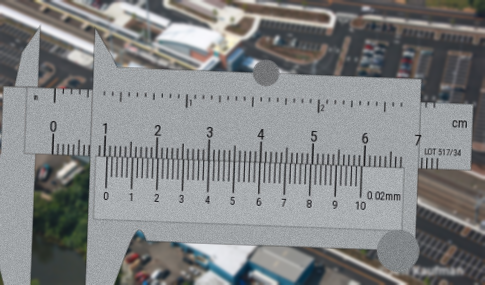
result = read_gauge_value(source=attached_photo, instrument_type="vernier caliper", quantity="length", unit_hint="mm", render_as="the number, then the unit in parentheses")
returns 10.5 (mm)
